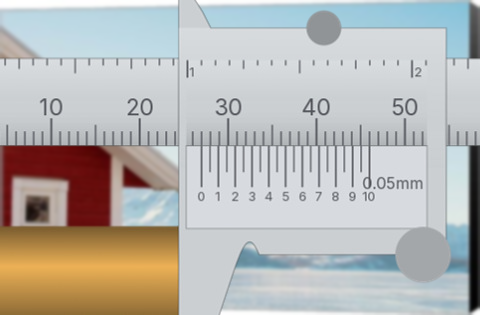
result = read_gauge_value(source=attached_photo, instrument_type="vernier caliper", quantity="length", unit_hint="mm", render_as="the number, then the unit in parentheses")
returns 27.0 (mm)
